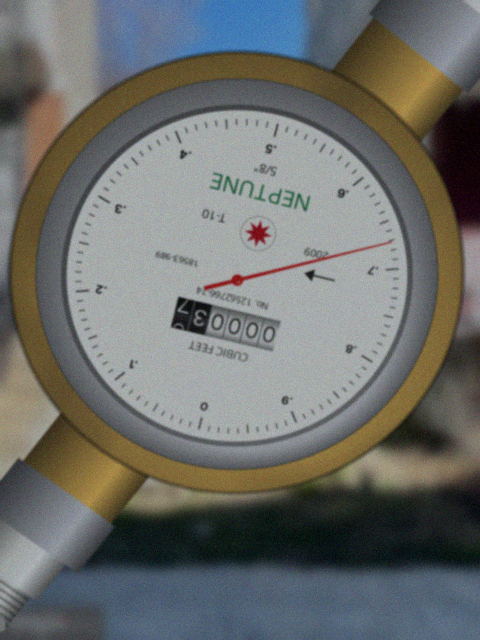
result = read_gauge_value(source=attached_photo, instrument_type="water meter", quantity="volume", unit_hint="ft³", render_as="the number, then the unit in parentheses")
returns 36.67 (ft³)
